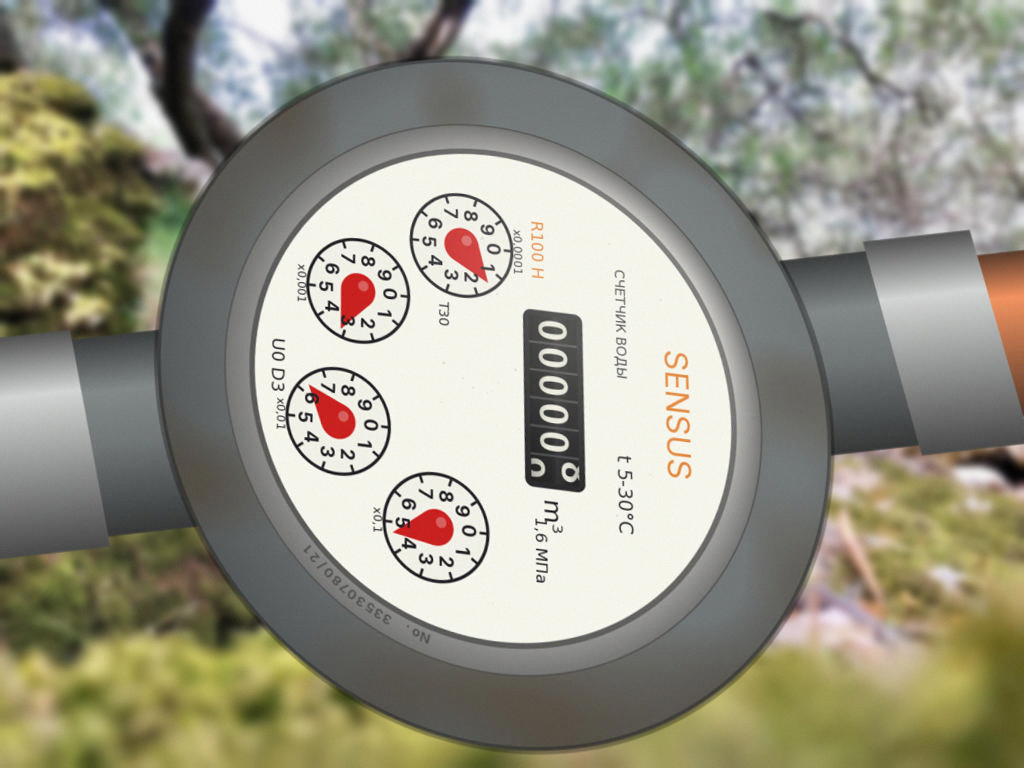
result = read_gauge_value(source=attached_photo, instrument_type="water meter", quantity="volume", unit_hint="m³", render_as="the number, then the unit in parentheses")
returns 8.4631 (m³)
